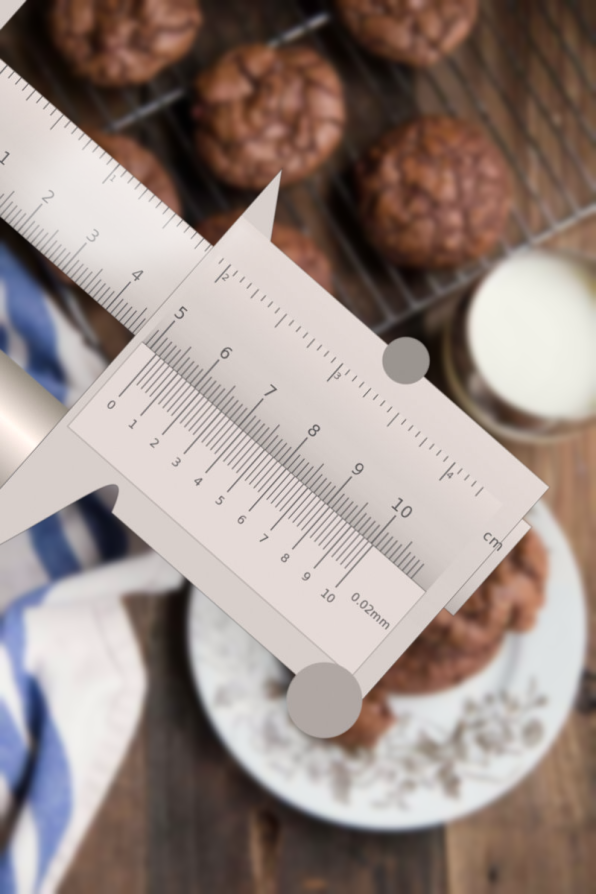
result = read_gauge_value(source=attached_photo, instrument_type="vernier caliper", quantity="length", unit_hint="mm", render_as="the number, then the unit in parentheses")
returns 51.4 (mm)
